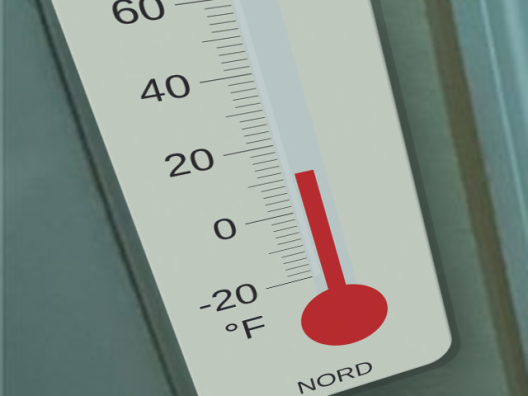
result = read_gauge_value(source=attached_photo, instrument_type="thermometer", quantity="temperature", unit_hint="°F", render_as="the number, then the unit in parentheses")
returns 11 (°F)
